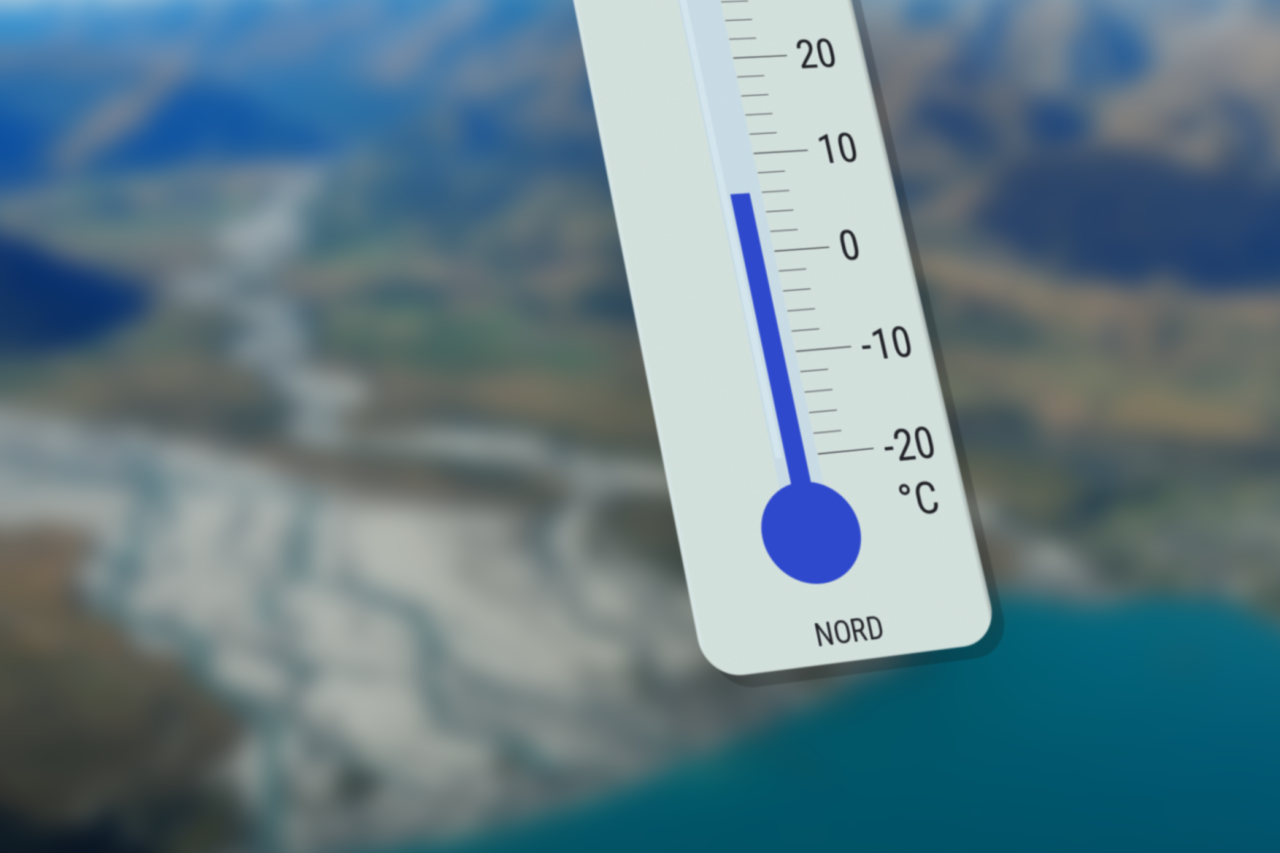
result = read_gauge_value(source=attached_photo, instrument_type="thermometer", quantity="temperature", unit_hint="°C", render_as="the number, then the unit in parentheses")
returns 6 (°C)
